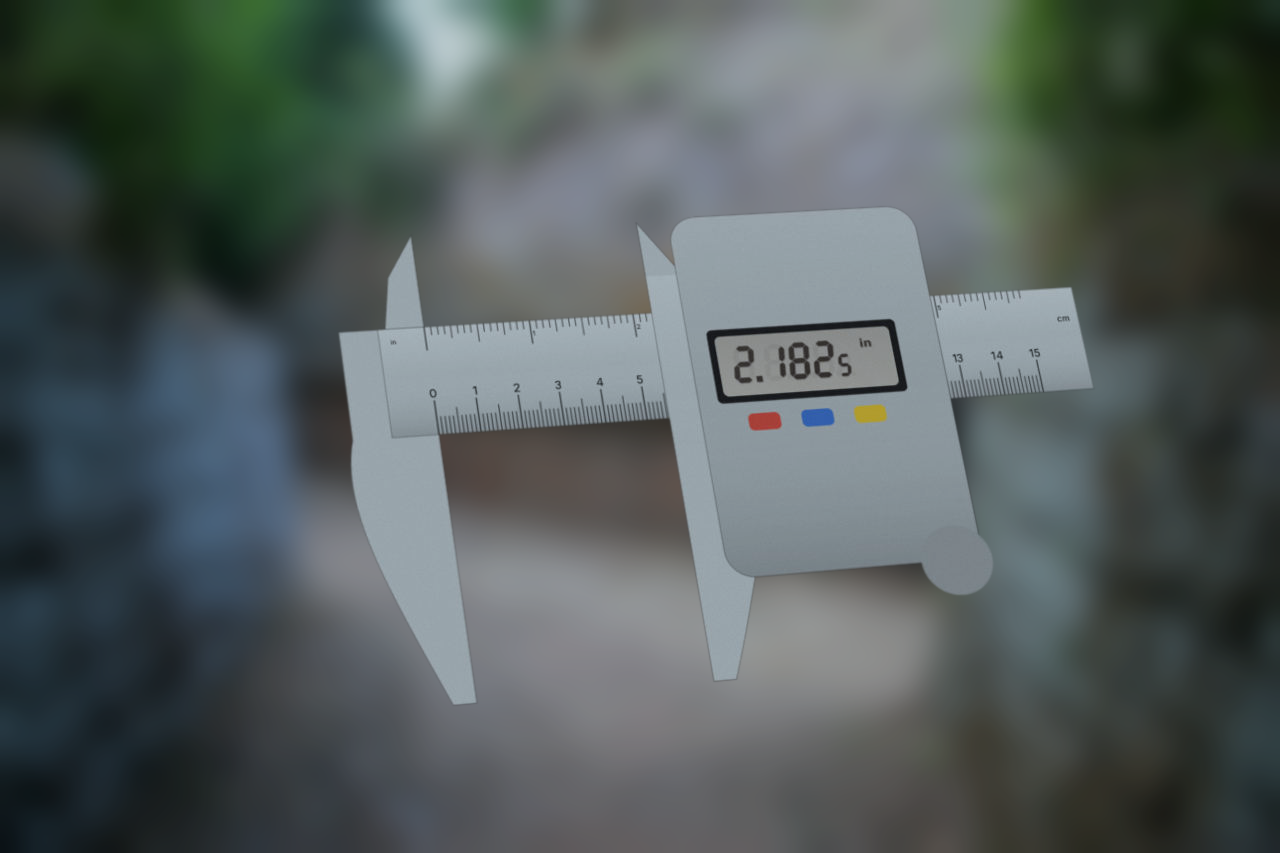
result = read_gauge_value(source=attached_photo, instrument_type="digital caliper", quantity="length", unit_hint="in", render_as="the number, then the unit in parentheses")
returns 2.1825 (in)
